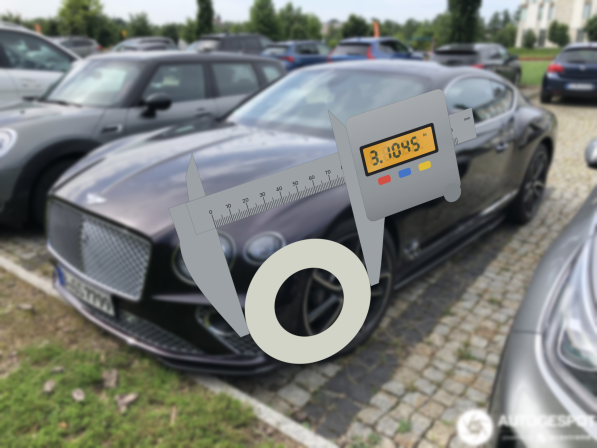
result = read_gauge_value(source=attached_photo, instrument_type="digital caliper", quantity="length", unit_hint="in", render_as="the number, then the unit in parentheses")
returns 3.1045 (in)
